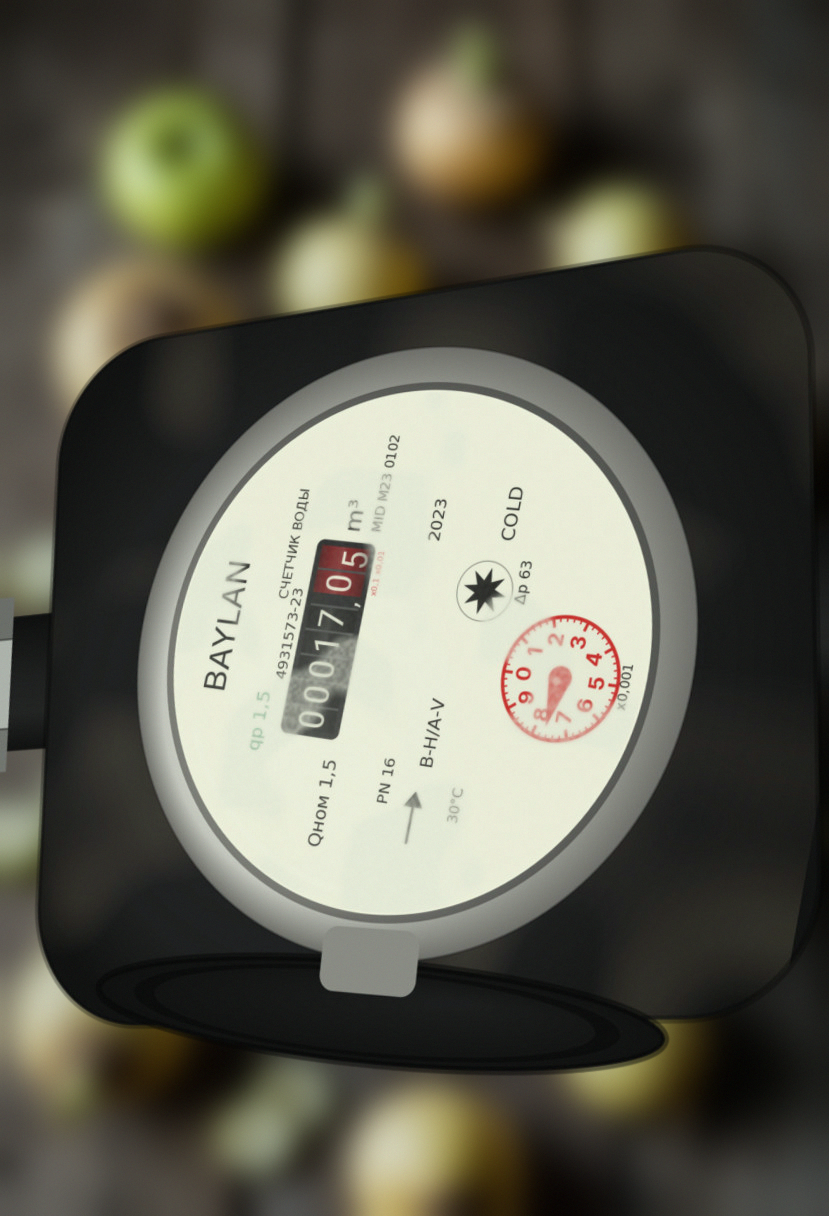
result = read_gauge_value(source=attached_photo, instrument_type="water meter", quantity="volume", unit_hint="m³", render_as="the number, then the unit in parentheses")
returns 17.047 (m³)
